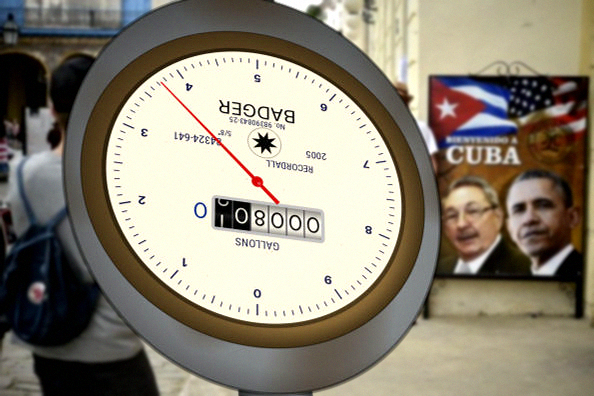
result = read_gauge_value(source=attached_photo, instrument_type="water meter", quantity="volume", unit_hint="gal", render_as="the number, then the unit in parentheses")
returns 8013.7 (gal)
